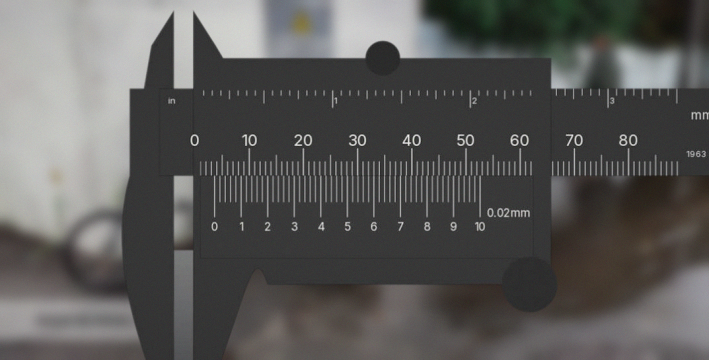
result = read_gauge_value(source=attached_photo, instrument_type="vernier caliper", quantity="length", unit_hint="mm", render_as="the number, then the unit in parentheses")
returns 3.6 (mm)
